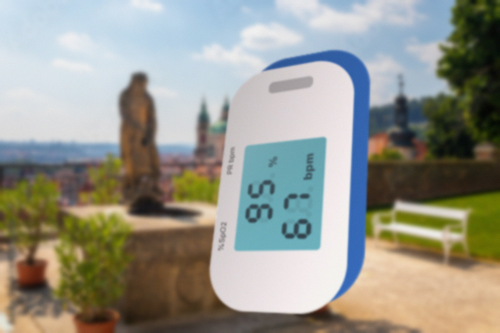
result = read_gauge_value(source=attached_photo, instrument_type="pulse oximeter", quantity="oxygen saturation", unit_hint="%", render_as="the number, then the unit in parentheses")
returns 95 (%)
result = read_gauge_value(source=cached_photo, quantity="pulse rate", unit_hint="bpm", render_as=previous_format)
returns 67 (bpm)
